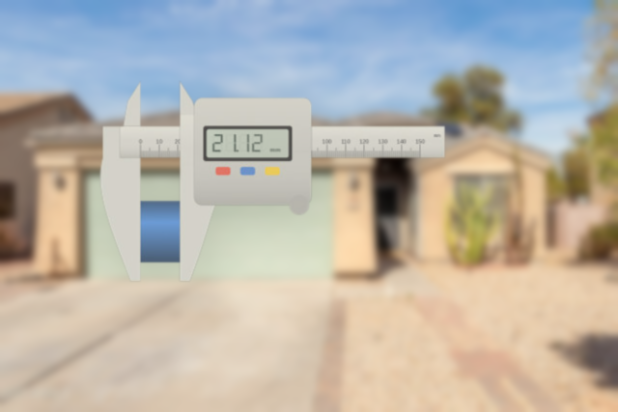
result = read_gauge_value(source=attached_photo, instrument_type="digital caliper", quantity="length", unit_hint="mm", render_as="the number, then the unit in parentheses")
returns 21.12 (mm)
